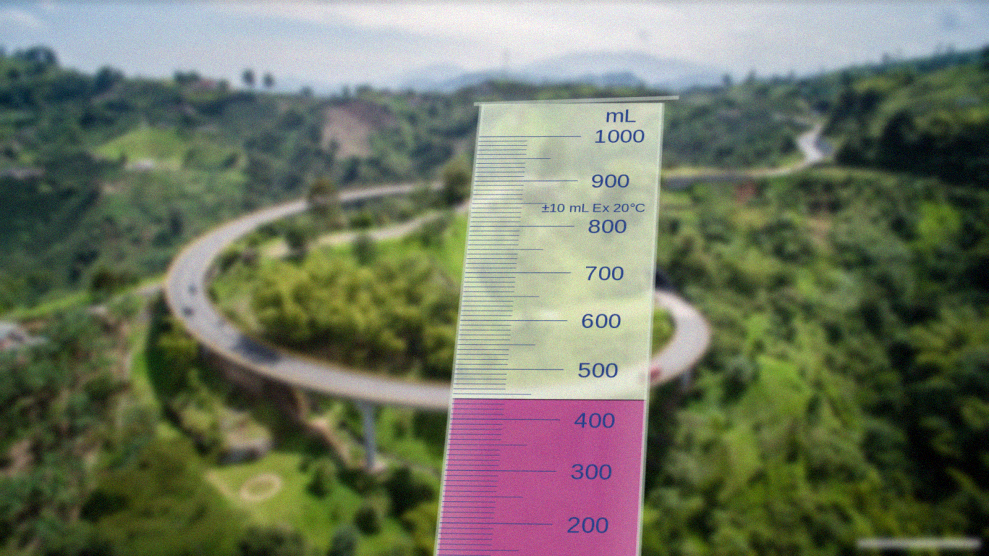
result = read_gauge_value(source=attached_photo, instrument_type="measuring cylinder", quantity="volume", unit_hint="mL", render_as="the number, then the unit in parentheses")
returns 440 (mL)
